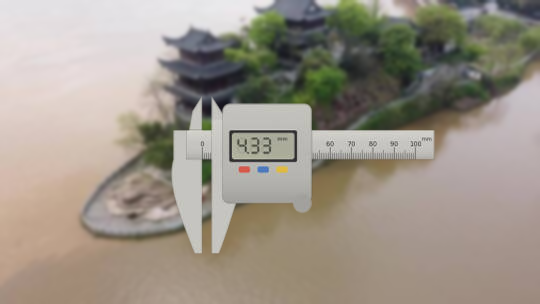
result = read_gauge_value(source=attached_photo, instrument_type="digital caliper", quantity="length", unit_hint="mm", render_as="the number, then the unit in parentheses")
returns 4.33 (mm)
